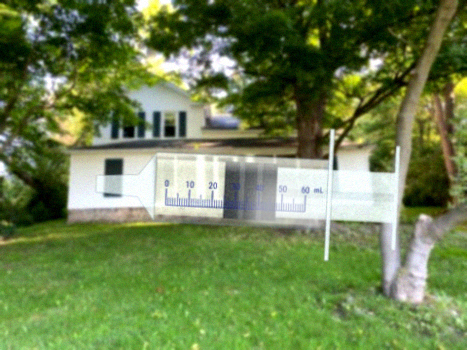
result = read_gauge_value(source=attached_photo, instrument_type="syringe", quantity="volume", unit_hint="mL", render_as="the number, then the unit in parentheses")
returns 25 (mL)
